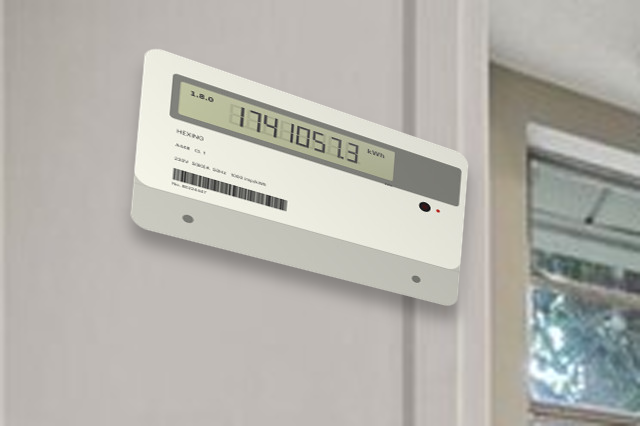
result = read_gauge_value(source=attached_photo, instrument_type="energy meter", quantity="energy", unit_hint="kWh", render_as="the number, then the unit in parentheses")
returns 1741057.3 (kWh)
